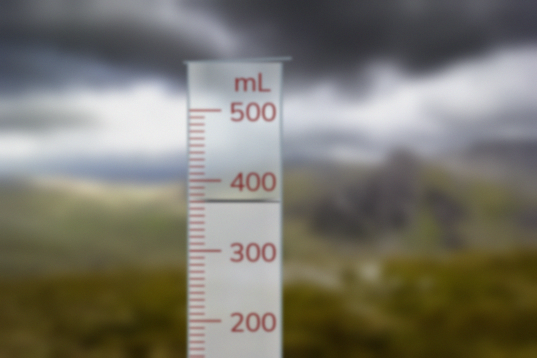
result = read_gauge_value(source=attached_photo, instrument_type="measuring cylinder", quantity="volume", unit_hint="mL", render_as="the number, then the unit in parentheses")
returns 370 (mL)
